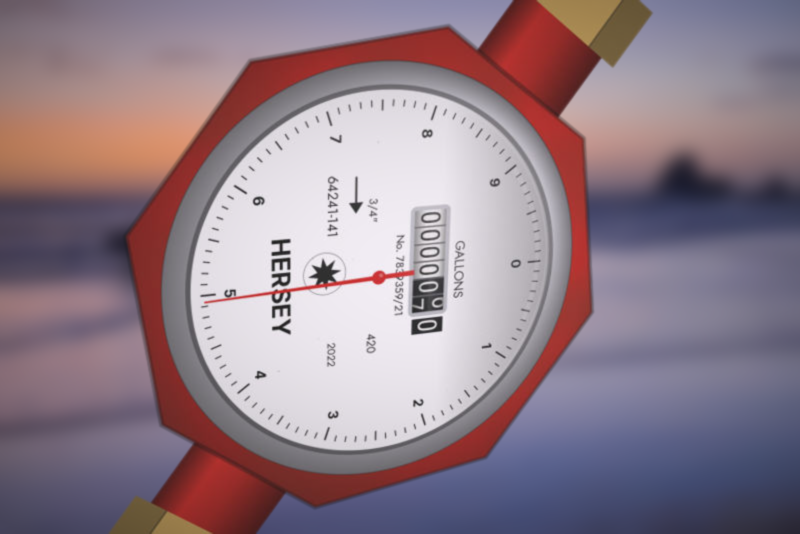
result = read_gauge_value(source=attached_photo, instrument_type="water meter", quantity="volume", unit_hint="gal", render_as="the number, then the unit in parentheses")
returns 64.9 (gal)
